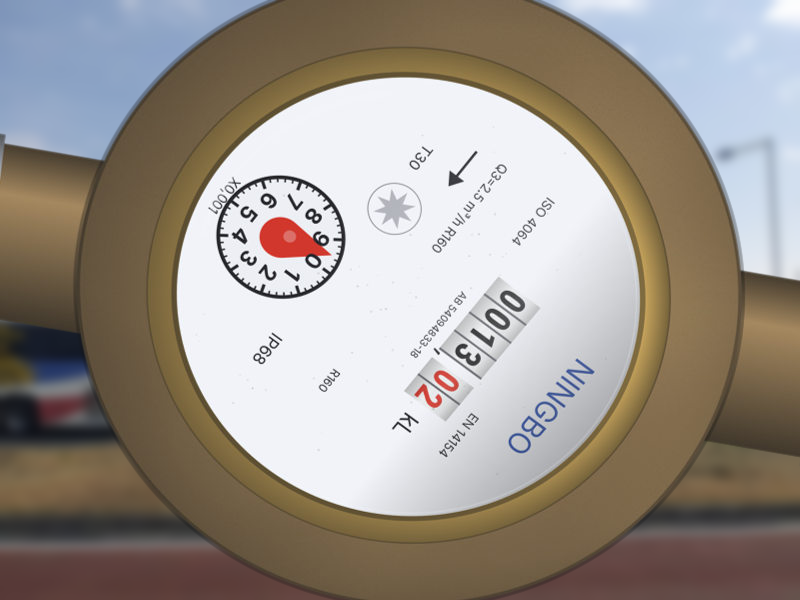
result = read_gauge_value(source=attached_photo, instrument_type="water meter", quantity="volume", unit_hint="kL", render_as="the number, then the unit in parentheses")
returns 13.019 (kL)
